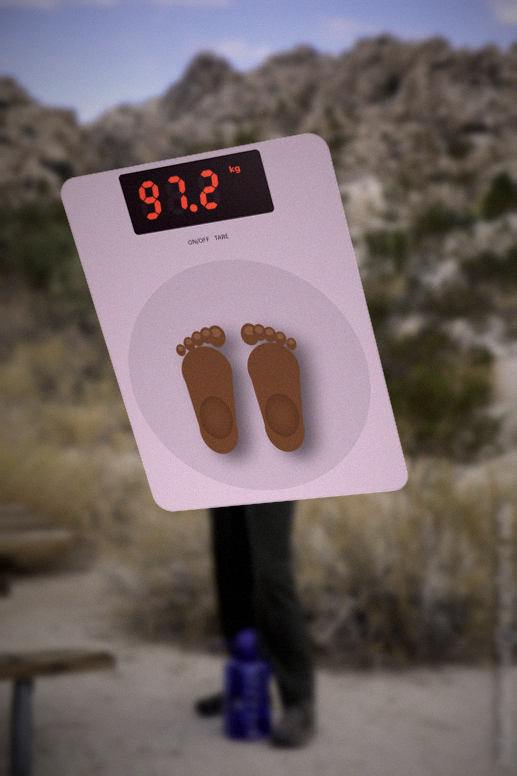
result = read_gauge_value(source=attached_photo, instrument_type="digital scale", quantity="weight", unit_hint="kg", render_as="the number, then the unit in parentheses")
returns 97.2 (kg)
